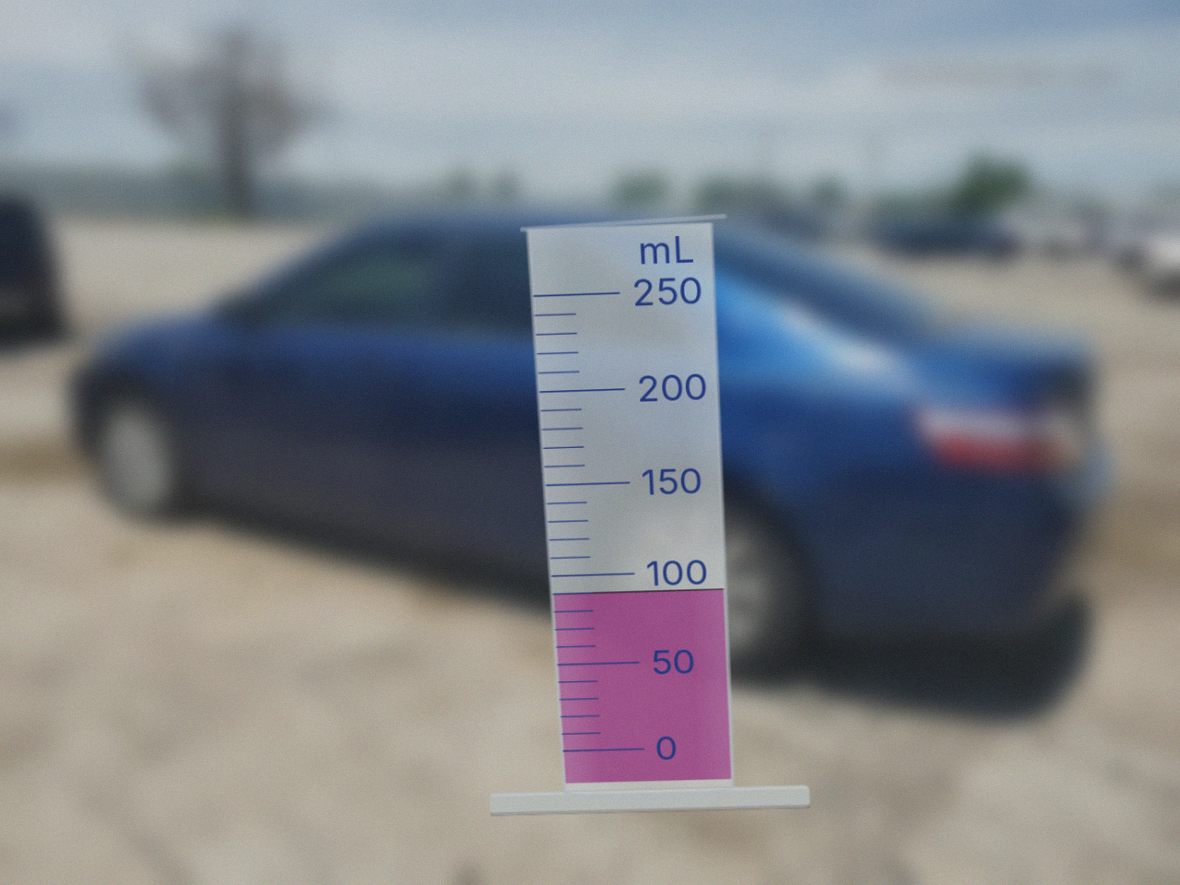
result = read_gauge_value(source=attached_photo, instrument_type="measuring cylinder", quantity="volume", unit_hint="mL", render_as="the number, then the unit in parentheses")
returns 90 (mL)
